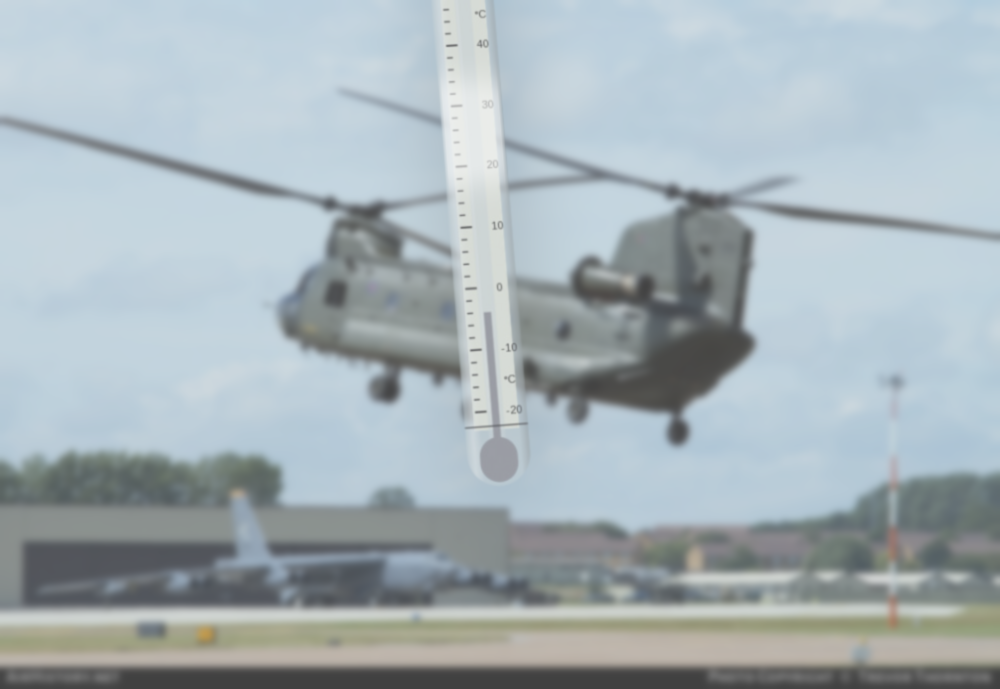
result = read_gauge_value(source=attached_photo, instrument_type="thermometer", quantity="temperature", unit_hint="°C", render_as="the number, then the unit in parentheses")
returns -4 (°C)
